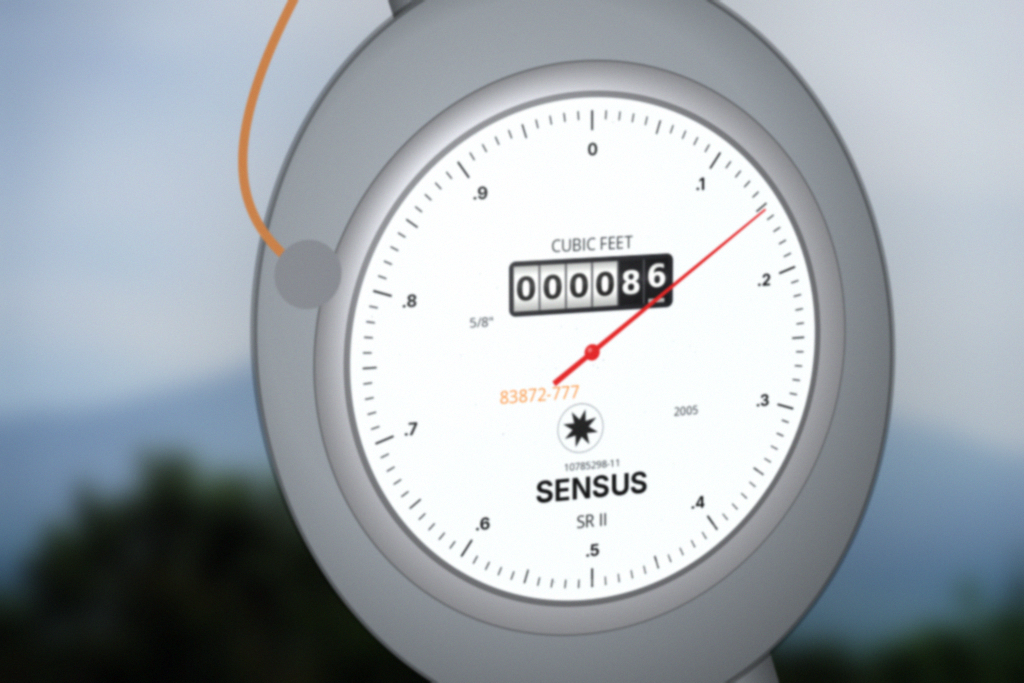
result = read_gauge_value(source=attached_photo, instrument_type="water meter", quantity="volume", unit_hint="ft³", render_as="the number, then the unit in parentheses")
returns 86.15 (ft³)
